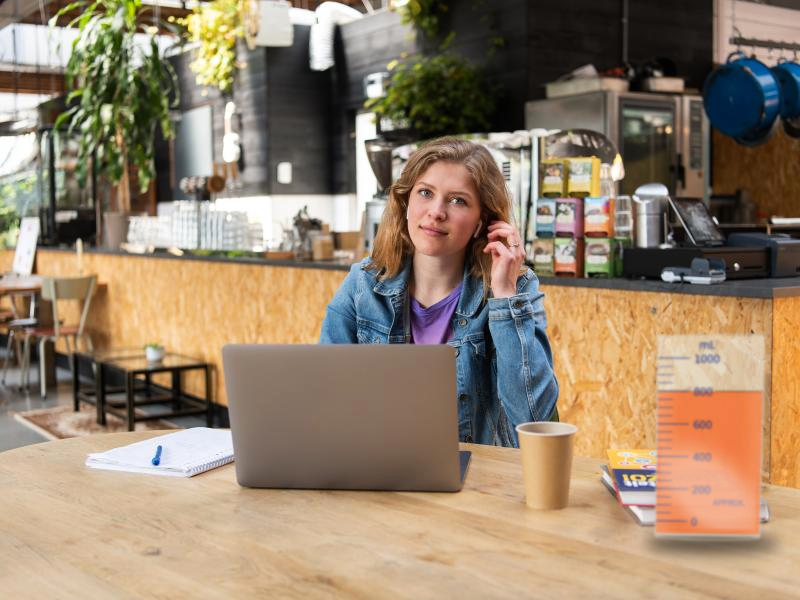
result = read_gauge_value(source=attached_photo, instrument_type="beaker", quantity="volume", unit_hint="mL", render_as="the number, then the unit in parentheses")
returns 800 (mL)
